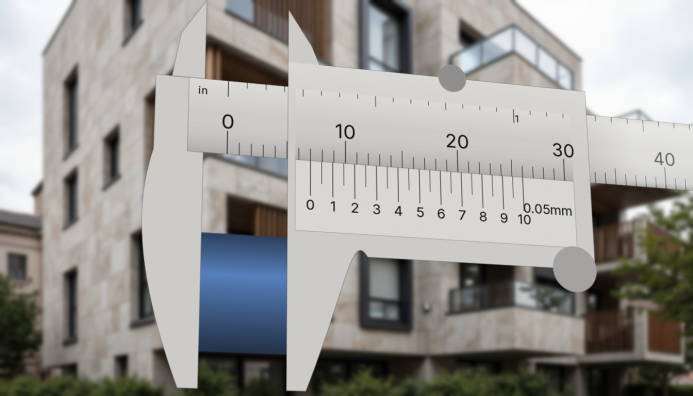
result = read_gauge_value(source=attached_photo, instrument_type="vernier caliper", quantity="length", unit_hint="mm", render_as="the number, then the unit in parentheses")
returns 7.0 (mm)
